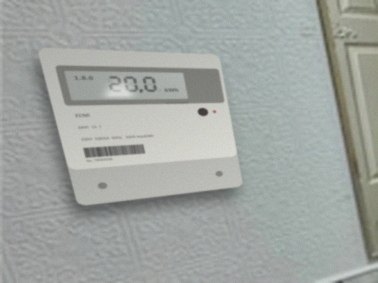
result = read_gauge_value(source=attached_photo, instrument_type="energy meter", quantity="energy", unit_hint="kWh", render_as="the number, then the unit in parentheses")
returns 20.0 (kWh)
